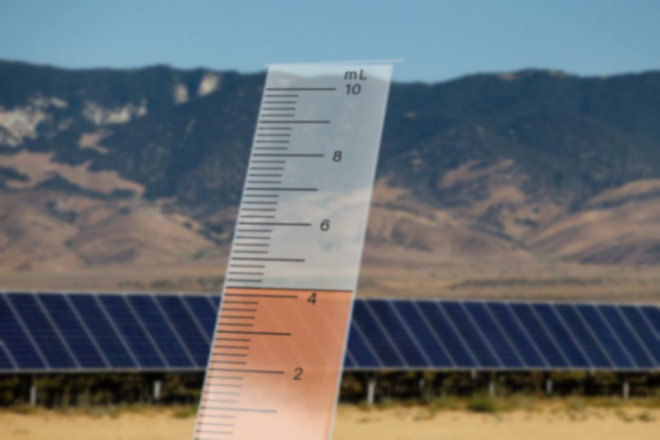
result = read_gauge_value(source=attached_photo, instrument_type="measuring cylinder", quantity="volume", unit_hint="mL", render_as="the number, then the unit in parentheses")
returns 4.2 (mL)
